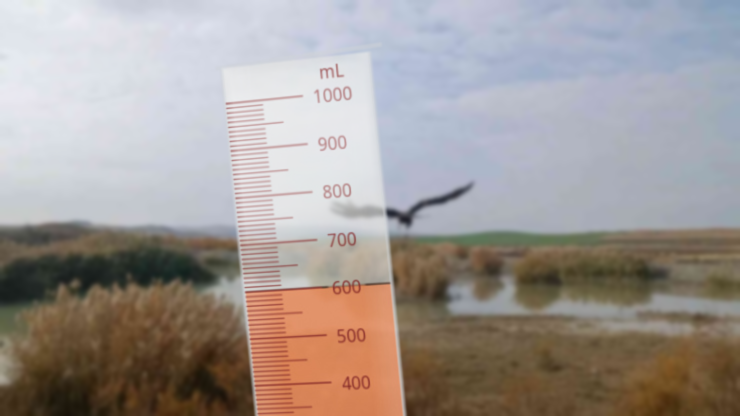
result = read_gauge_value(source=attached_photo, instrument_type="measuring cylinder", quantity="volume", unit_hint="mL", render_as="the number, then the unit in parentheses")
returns 600 (mL)
